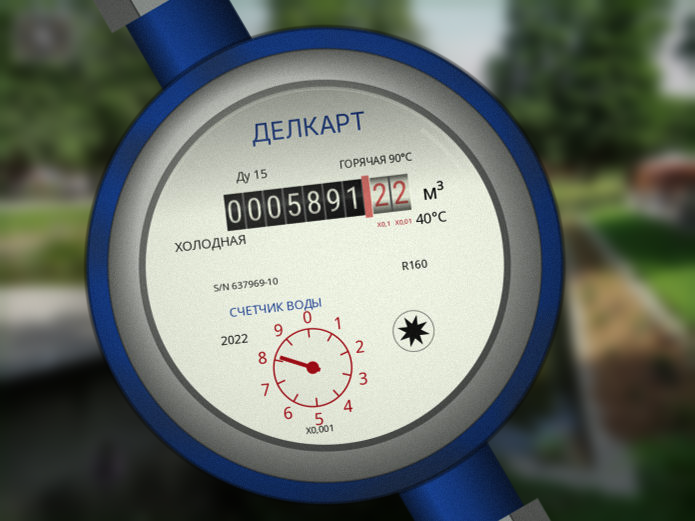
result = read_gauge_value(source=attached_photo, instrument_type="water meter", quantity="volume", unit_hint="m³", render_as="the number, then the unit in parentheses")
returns 5891.228 (m³)
